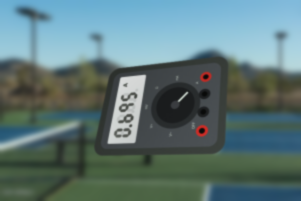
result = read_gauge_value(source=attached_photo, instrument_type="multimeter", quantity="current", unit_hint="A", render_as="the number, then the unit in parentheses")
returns 0.695 (A)
